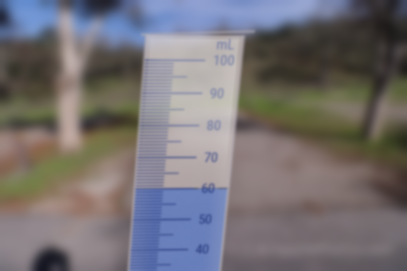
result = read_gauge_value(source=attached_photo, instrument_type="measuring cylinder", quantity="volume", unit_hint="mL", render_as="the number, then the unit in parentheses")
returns 60 (mL)
